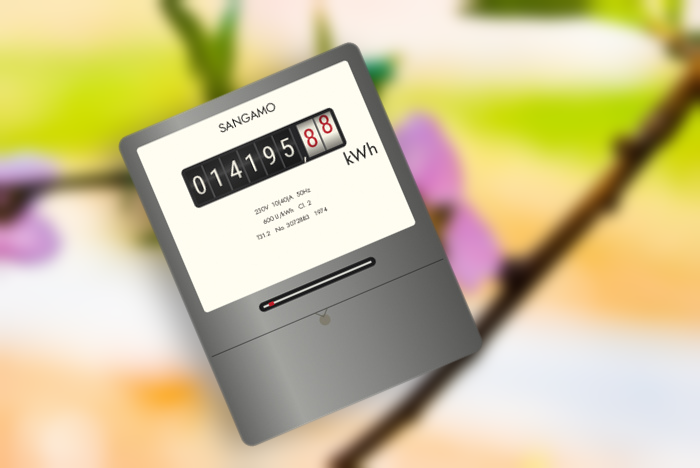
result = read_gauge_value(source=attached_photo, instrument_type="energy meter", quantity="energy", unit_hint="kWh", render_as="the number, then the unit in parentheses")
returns 14195.88 (kWh)
